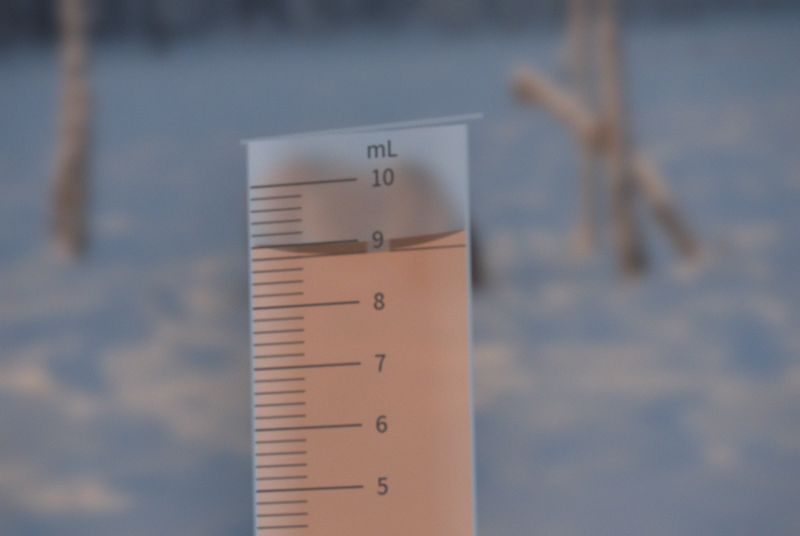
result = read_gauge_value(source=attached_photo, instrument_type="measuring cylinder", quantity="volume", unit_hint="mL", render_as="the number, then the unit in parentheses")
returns 8.8 (mL)
